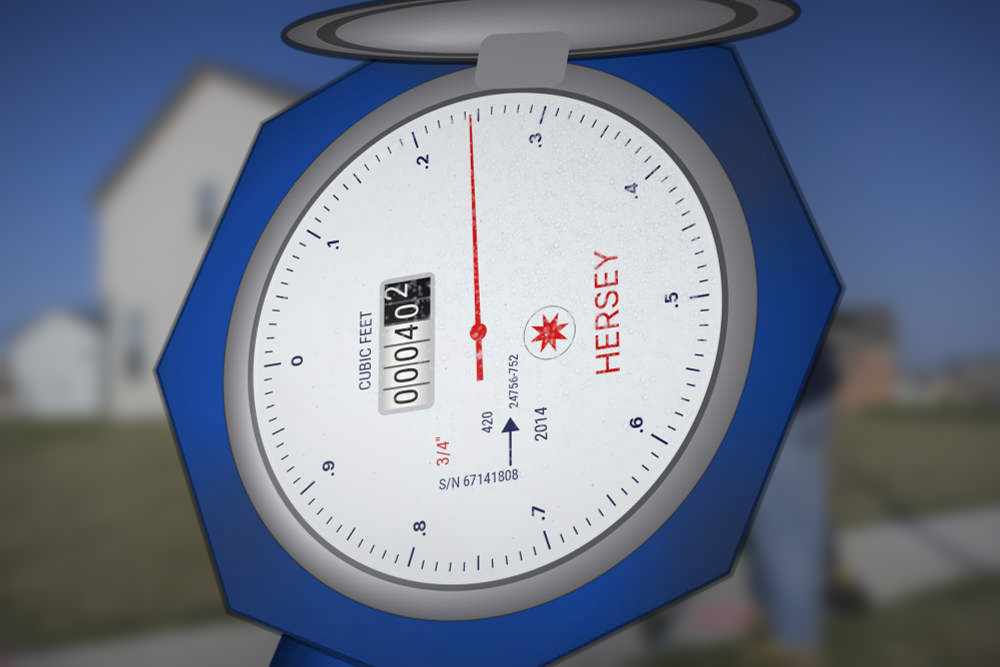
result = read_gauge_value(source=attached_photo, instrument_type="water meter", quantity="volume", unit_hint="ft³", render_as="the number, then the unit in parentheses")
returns 402.24 (ft³)
